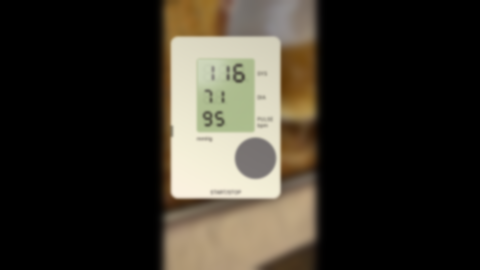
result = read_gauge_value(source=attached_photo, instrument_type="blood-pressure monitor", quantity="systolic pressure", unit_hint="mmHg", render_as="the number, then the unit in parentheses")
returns 116 (mmHg)
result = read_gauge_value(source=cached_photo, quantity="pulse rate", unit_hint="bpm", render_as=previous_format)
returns 95 (bpm)
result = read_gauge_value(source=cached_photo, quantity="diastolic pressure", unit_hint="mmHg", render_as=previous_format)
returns 71 (mmHg)
